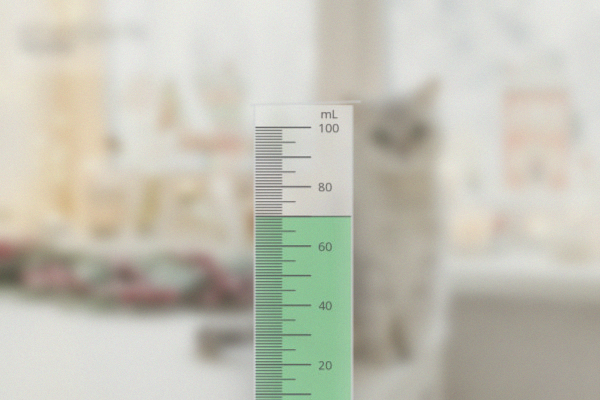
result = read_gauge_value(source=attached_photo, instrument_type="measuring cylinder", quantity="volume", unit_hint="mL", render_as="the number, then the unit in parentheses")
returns 70 (mL)
